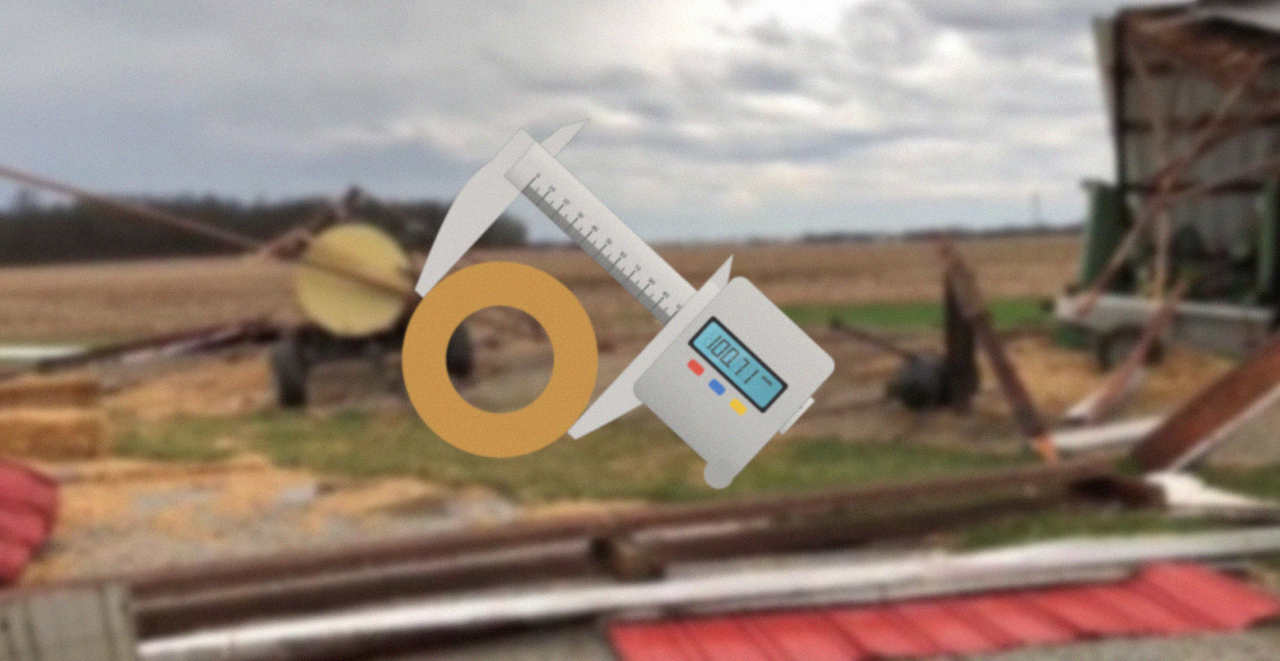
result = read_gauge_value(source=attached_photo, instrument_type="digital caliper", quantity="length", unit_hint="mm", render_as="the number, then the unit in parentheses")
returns 100.71 (mm)
